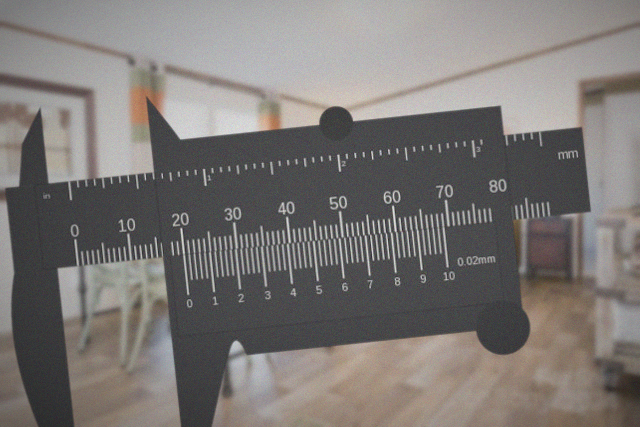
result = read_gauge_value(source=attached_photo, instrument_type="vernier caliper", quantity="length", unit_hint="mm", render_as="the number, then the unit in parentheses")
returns 20.0 (mm)
